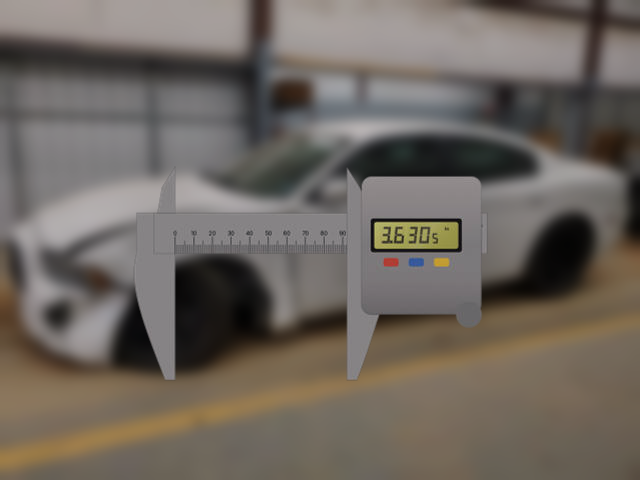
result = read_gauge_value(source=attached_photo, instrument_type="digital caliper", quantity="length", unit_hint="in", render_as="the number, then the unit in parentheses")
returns 3.6305 (in)
